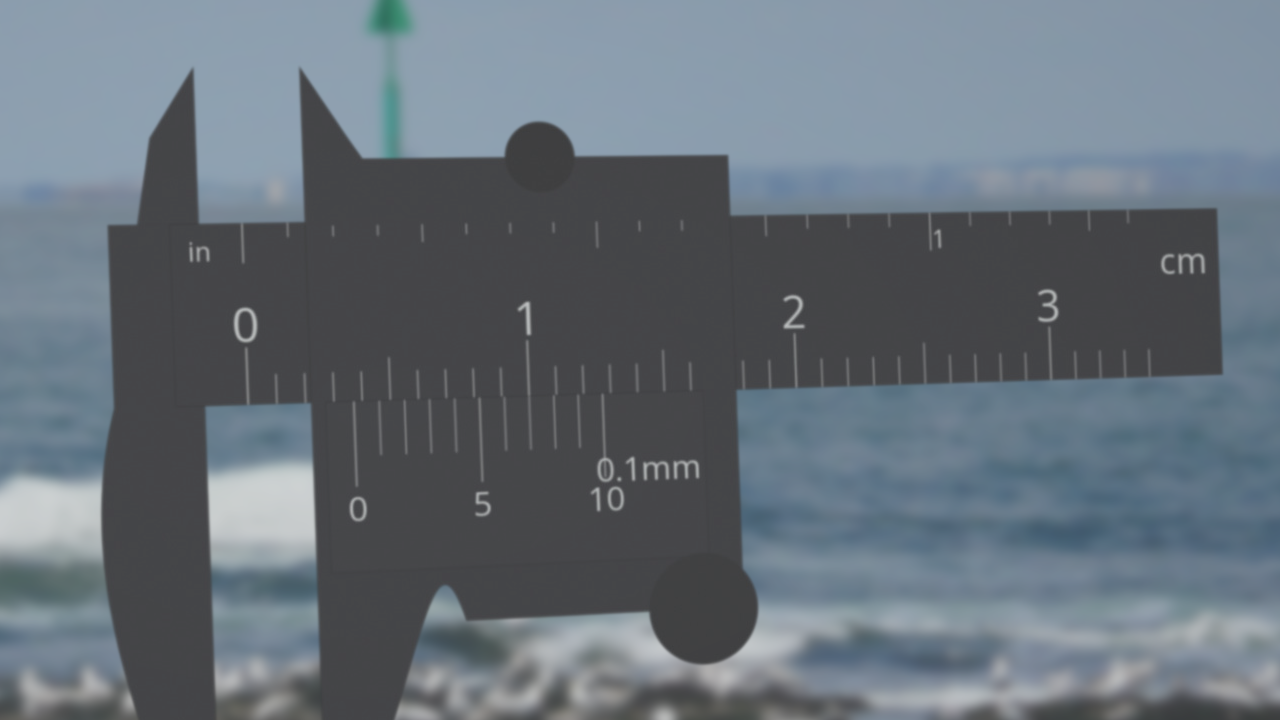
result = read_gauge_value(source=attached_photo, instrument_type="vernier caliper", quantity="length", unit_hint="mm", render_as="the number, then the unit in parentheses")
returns 3.7 (mm)
